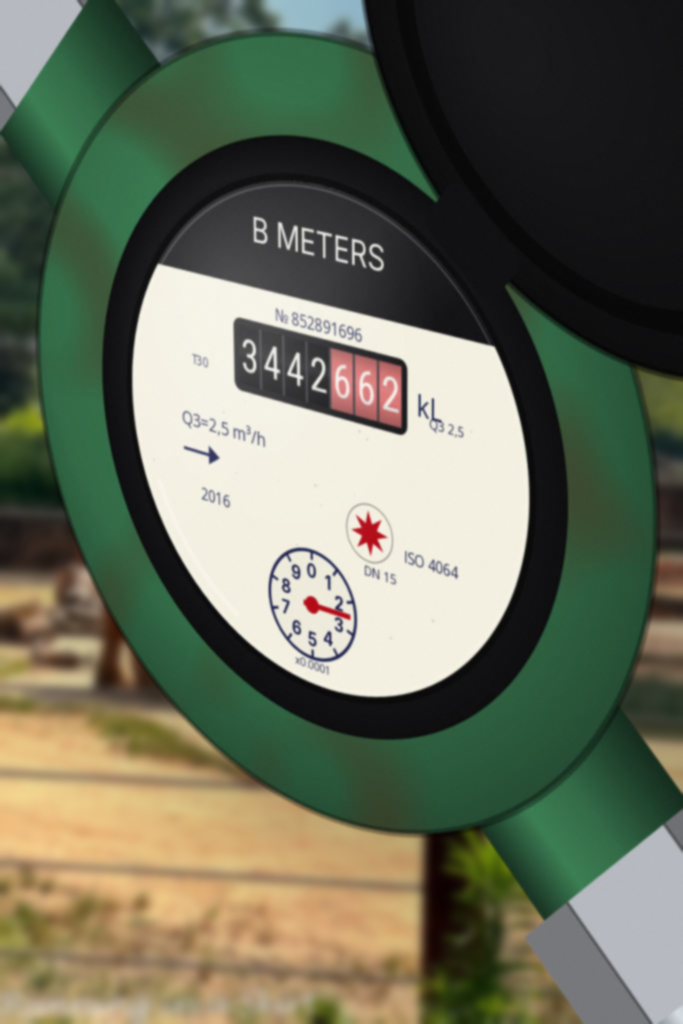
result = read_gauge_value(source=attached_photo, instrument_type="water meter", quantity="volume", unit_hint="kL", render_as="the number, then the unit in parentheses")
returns 3442.6622 (kL)
